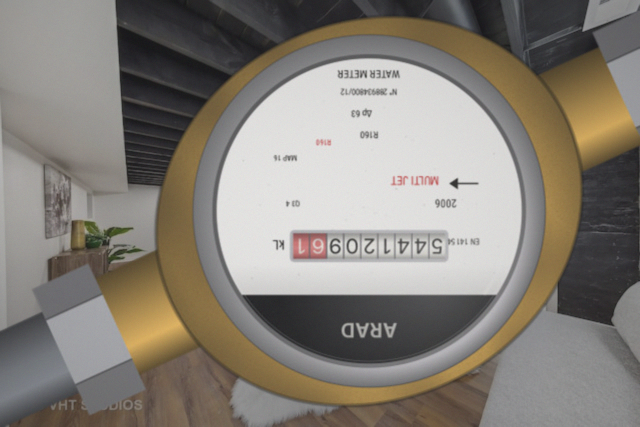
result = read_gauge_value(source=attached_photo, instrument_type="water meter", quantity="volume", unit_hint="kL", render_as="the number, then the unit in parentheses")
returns 5441209.61 (kL)
